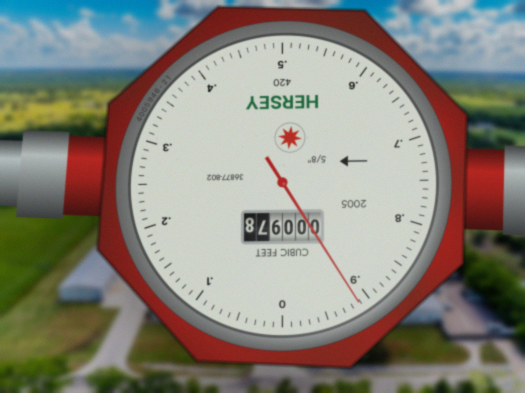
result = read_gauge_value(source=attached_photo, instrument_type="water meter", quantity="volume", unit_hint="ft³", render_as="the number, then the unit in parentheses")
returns 977.91 (ft³)
